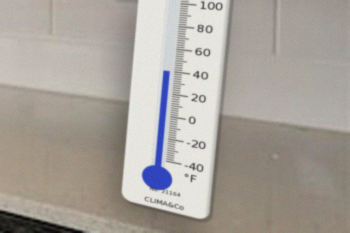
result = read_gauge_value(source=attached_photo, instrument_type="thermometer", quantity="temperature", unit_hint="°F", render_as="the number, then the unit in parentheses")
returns 40 (°F)
